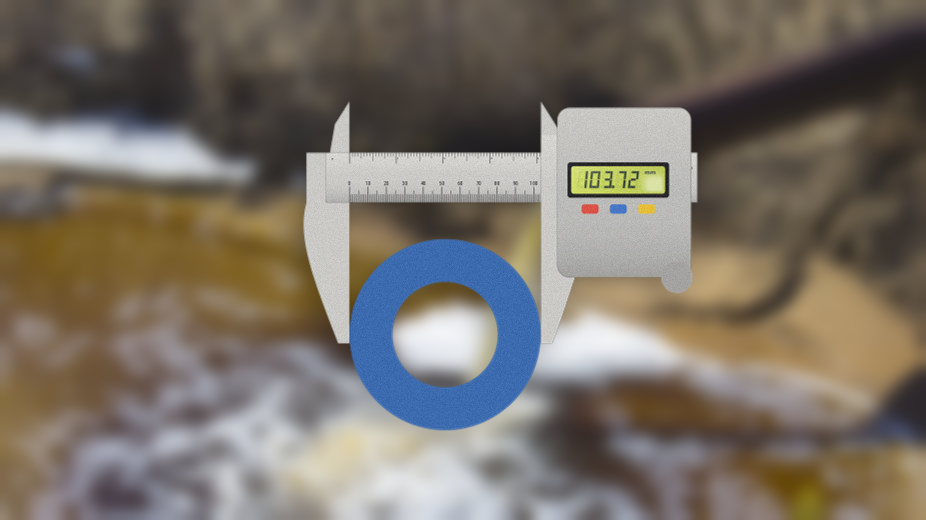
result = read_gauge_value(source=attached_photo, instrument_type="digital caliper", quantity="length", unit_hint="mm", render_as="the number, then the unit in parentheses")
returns 103.72 (mm)
